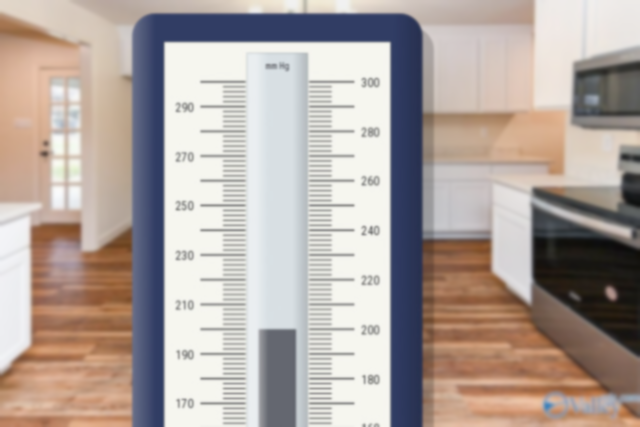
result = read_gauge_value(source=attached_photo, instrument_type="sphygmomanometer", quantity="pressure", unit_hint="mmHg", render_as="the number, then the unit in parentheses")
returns 200 (mmHg)
